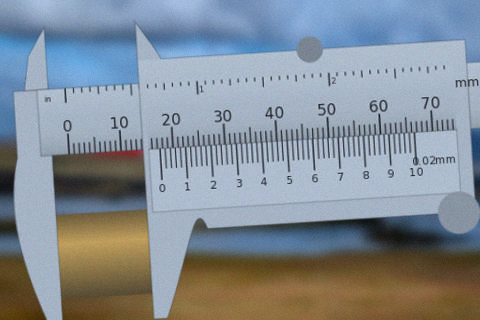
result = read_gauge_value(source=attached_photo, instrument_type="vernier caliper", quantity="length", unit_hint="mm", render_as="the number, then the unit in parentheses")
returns 17.5 (mm)
